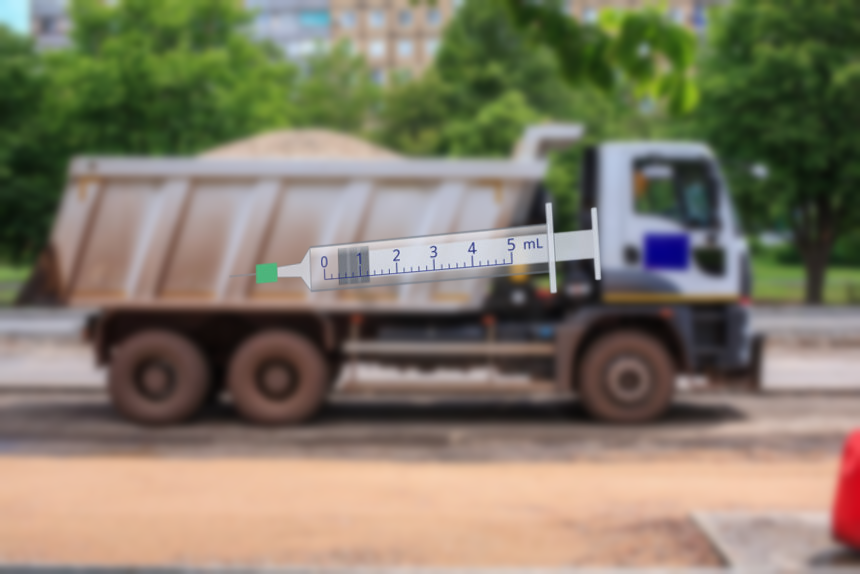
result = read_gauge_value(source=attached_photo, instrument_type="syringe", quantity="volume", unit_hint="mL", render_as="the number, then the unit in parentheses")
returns 0.4 (mL)
